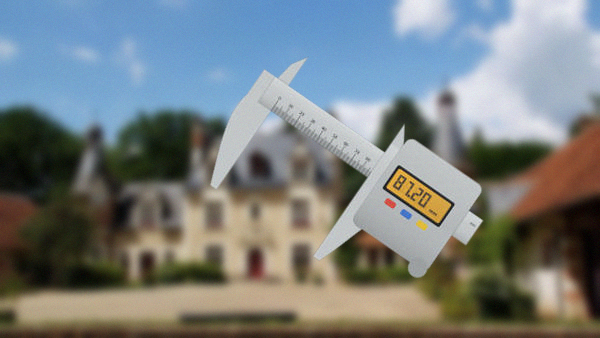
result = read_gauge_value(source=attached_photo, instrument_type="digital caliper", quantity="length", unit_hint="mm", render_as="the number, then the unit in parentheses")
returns 87.20 (mm)
